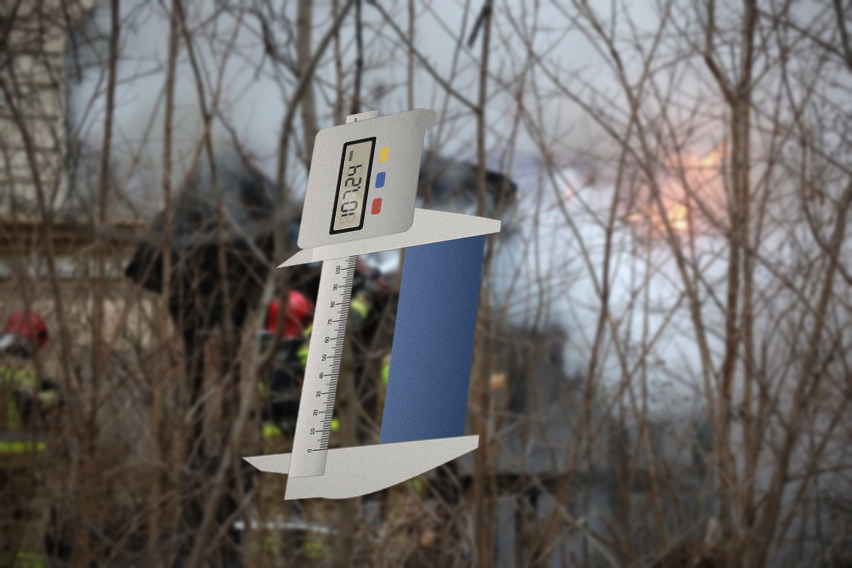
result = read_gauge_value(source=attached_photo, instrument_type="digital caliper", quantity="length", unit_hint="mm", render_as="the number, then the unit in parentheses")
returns 107.24 (mm)
